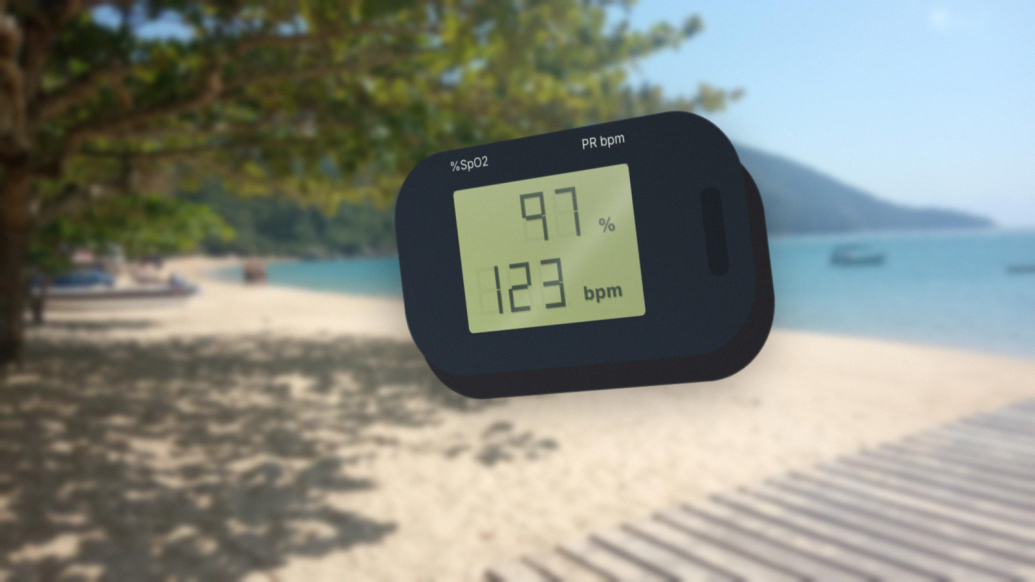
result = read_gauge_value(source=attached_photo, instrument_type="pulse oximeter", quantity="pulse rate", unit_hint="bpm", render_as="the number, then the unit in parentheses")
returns 123 (bpm)
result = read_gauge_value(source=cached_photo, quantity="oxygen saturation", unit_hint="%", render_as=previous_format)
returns 97 (%)
